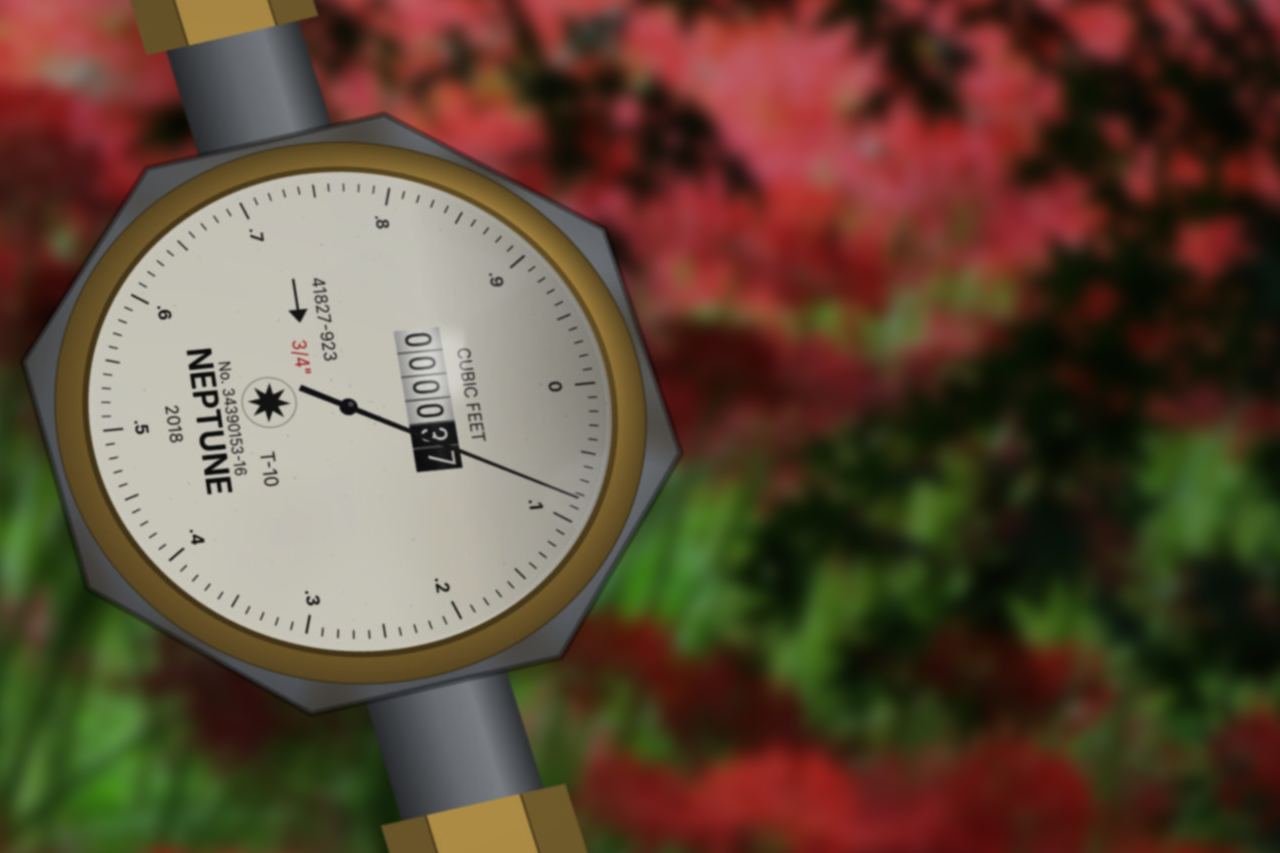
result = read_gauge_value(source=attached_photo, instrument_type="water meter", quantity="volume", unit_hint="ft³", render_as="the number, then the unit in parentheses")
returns 37.08 (ft³)
